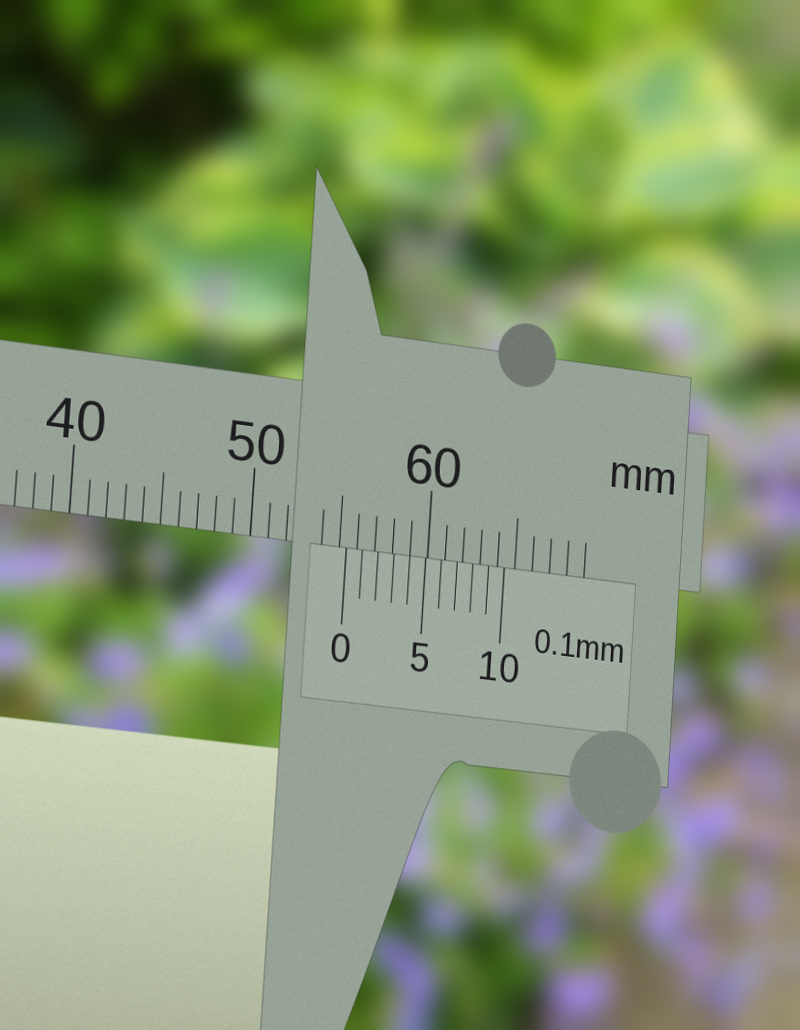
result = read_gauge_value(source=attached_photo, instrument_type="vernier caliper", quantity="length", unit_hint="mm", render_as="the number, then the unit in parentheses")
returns 55.4 (mm)
